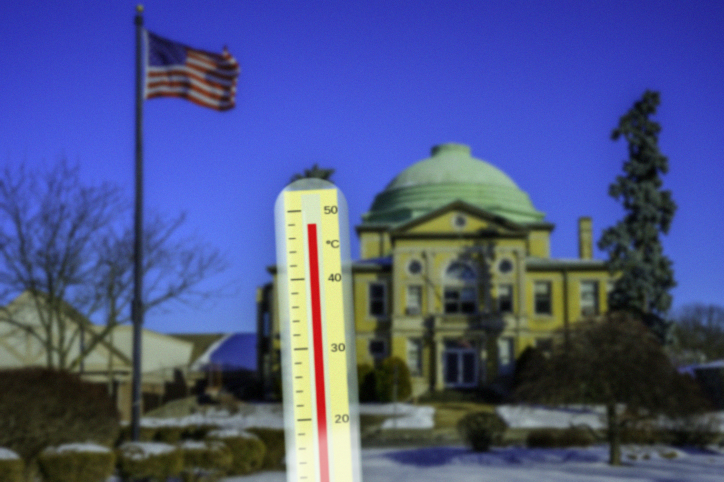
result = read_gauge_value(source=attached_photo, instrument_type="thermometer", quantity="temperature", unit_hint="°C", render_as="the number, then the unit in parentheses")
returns 48 (°C)
